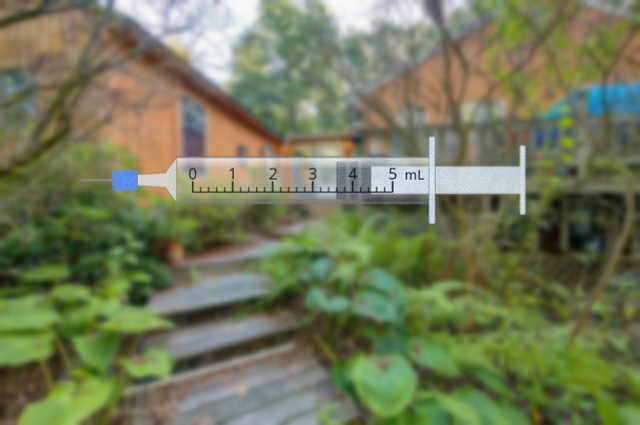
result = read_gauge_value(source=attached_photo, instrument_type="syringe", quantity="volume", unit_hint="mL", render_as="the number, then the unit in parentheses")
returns 3.6 (mL)
